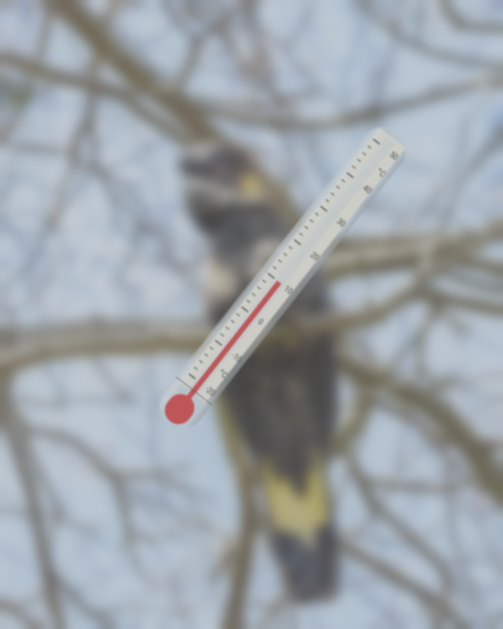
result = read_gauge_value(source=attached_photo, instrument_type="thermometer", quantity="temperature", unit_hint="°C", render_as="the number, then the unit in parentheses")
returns 10 (°C)
